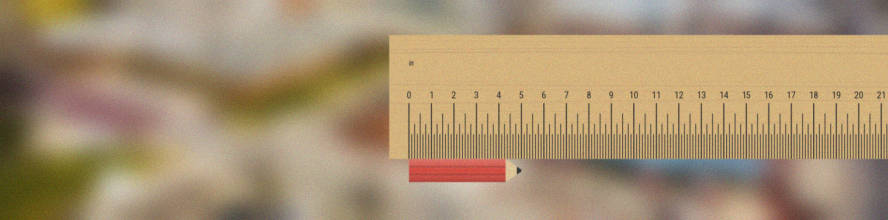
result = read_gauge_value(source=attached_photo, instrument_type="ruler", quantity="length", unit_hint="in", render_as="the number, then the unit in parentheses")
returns 5 (in)
